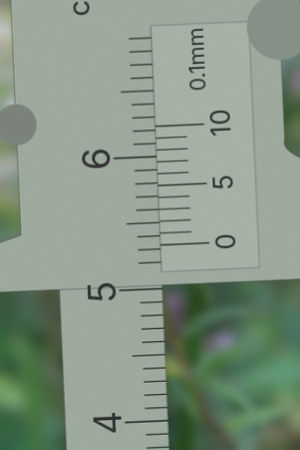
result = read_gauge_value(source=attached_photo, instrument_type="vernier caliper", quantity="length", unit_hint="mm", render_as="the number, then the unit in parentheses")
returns 53.3 (mm)
